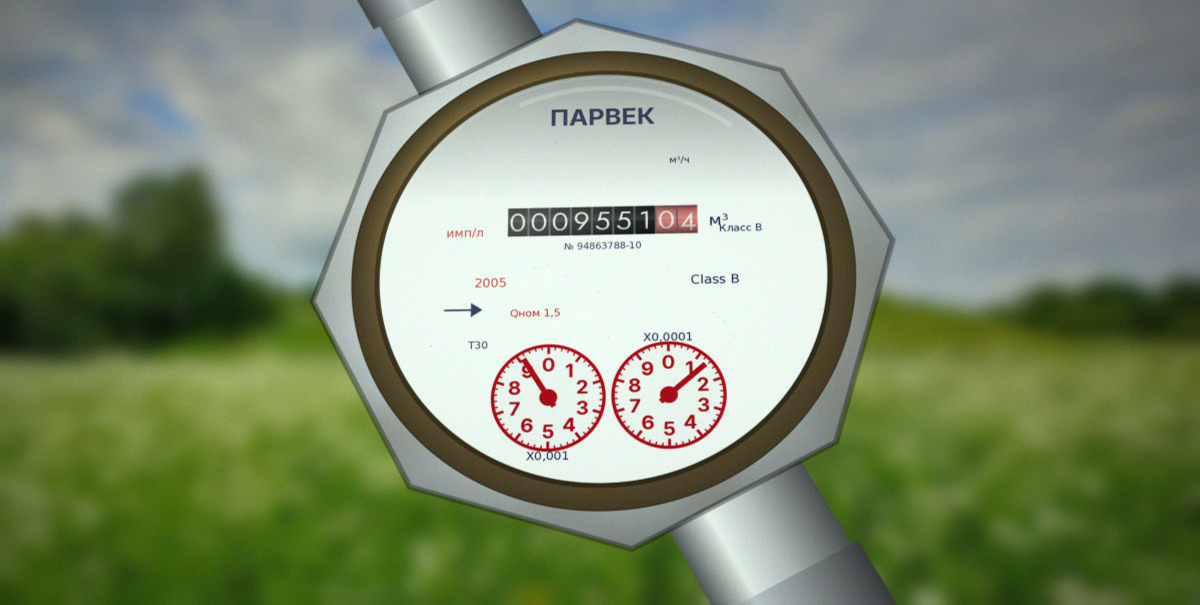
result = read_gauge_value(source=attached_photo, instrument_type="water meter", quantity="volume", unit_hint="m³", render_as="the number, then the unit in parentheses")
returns 9551.0391 (m³)
